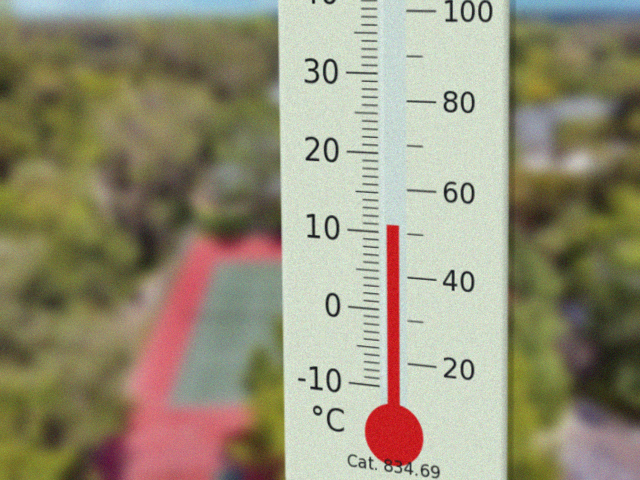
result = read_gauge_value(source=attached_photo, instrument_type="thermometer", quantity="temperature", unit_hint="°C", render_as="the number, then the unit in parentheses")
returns 11 (°C)
